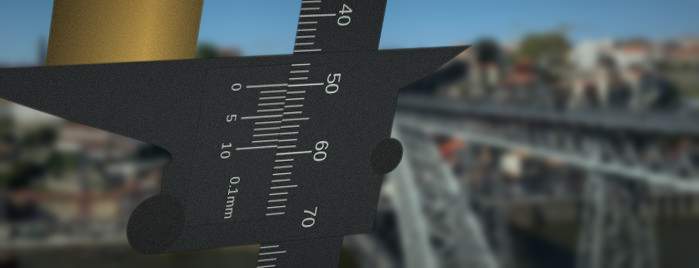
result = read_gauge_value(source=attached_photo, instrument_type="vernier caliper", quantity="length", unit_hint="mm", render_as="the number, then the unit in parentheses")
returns 49.8 (mm)
